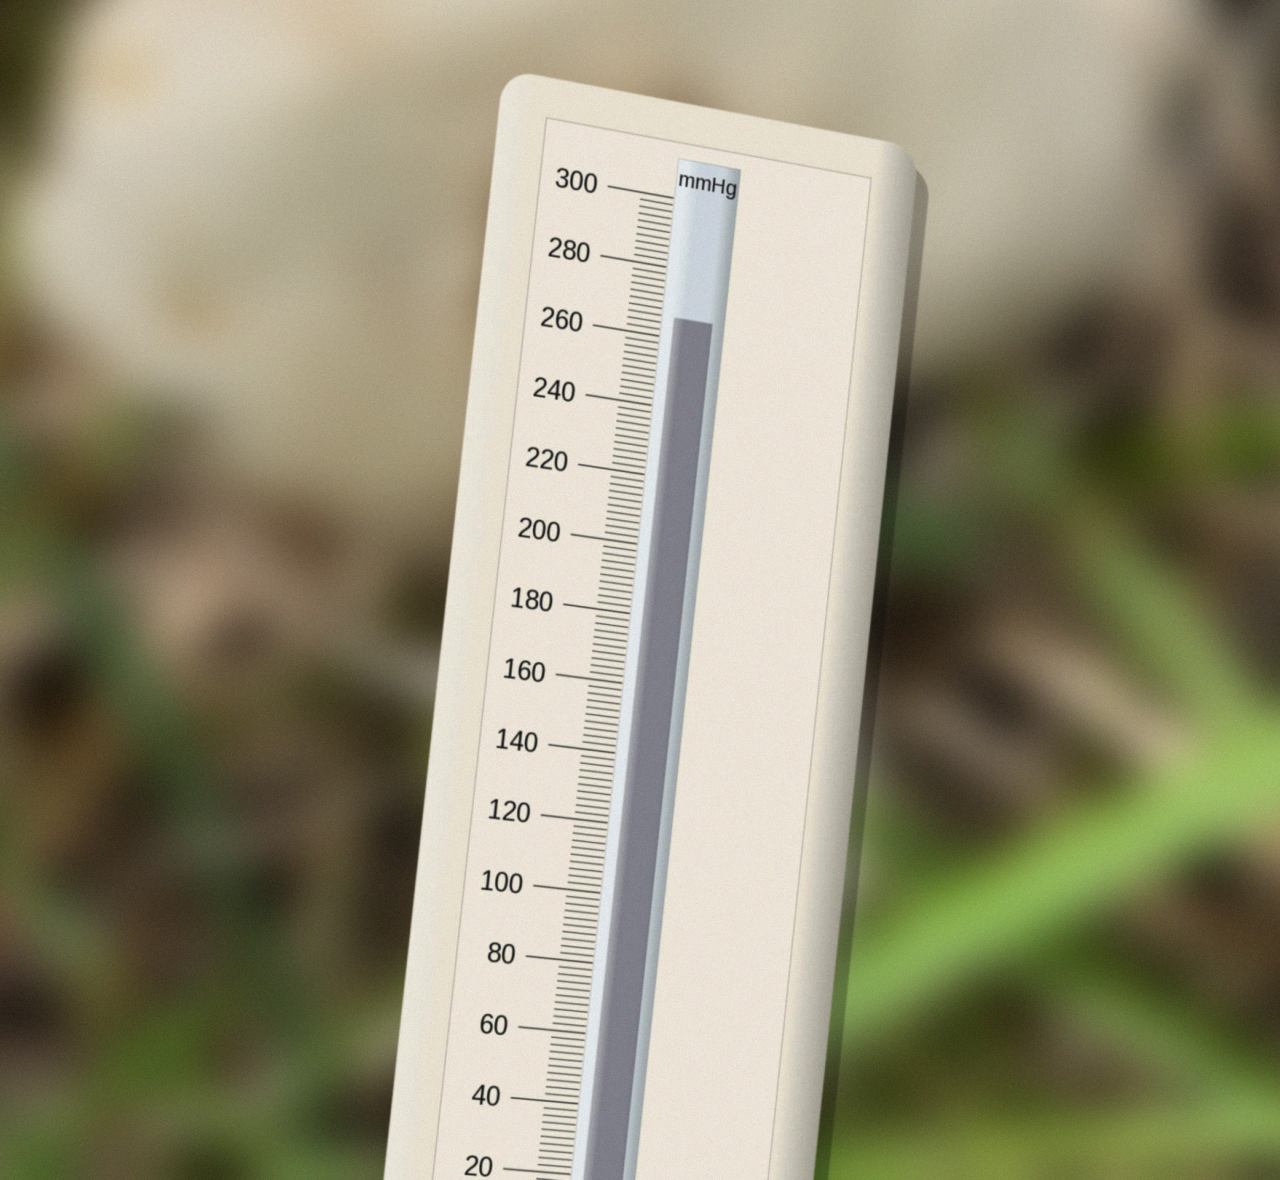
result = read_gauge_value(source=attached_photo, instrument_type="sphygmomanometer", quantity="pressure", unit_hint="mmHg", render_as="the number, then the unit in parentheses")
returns 266 (mmHg)
